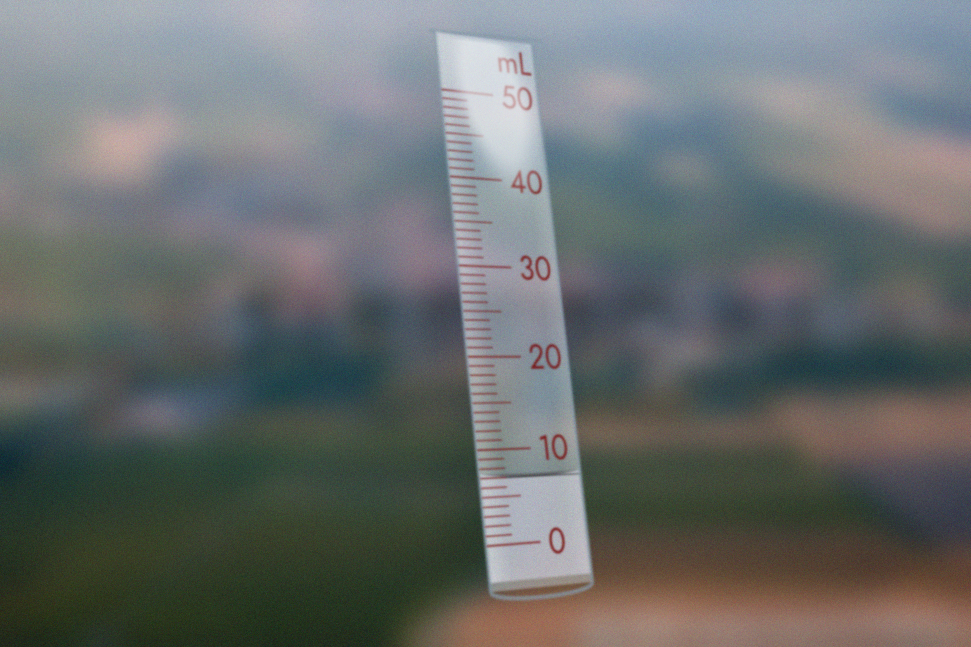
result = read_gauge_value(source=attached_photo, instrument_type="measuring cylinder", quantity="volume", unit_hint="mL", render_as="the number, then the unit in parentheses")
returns 7 (mL)
